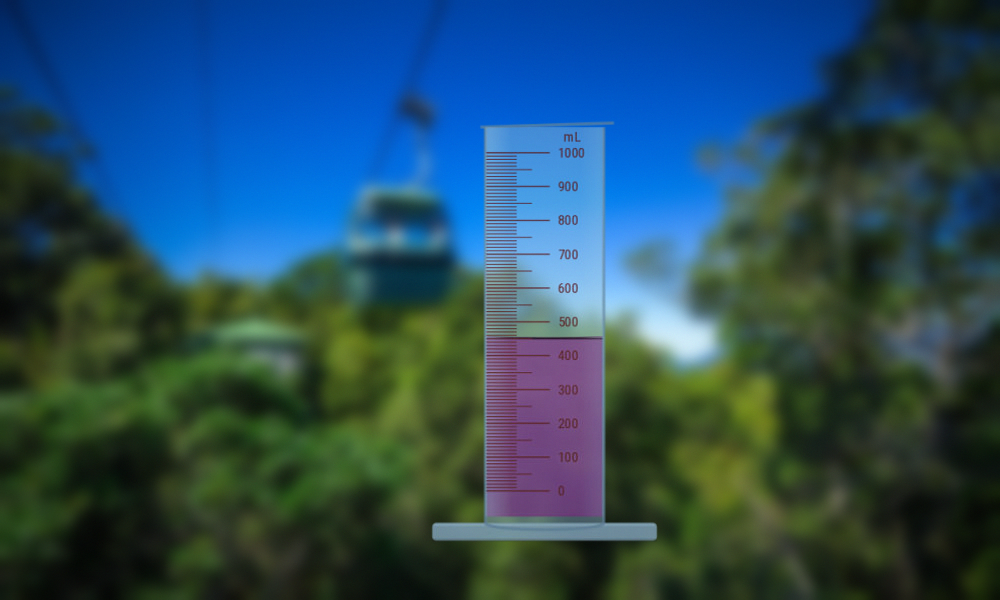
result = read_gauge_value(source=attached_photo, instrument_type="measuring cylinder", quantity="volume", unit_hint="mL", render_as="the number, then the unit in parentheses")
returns 450 (mL)
